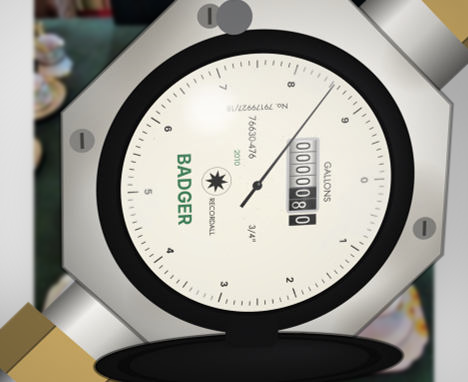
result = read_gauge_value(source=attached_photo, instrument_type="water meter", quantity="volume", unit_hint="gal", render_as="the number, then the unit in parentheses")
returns 78.5 (gal)
